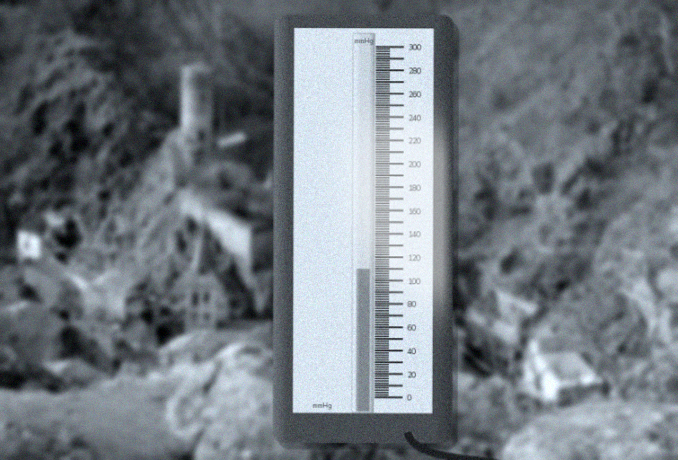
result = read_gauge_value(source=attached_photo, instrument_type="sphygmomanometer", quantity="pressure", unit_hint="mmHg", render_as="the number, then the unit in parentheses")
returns 110 (mmHg)
